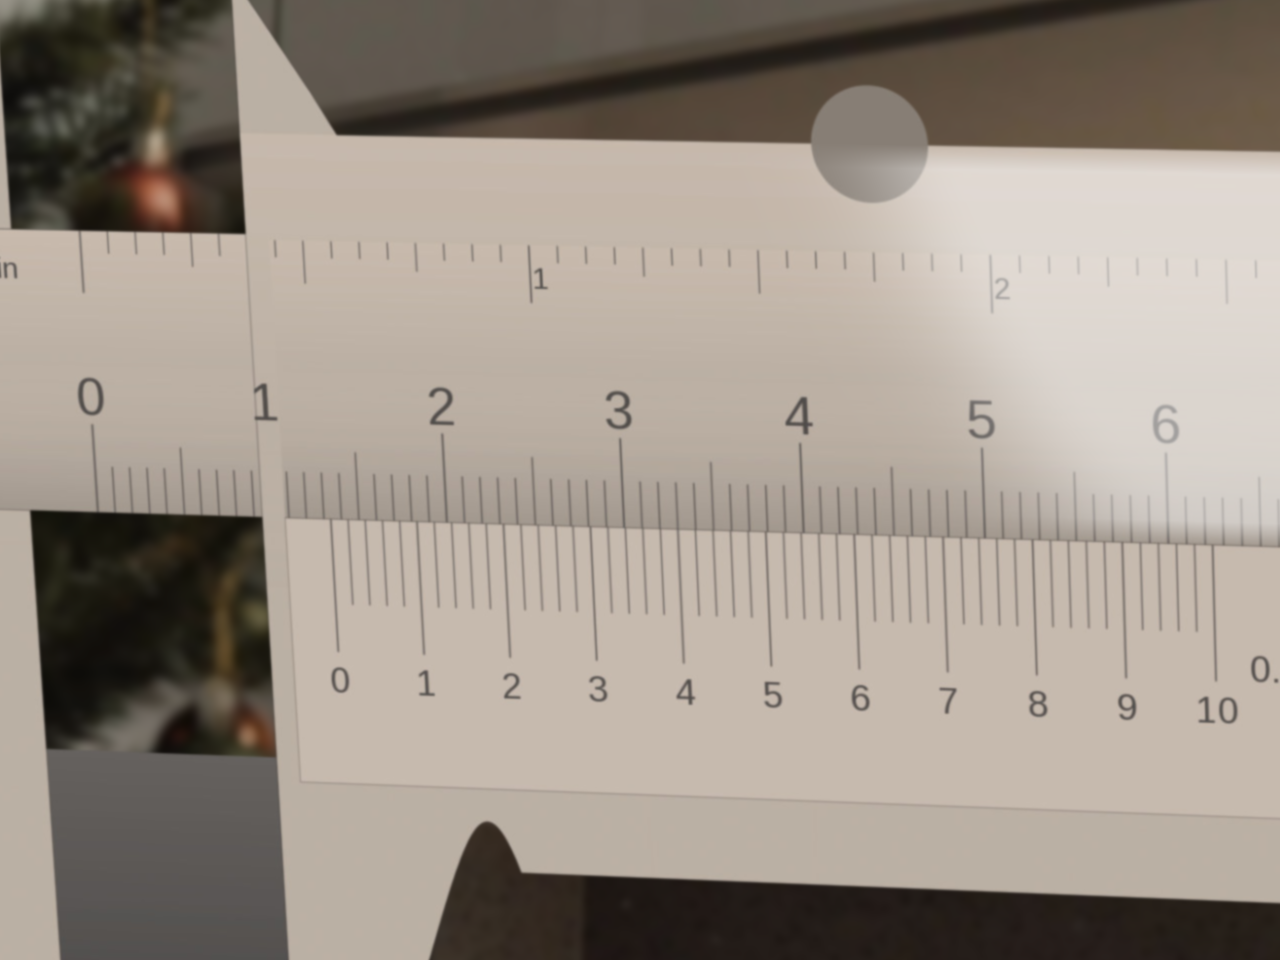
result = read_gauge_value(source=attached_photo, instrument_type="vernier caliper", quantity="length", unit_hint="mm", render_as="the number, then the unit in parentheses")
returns 13.4 (mm)
